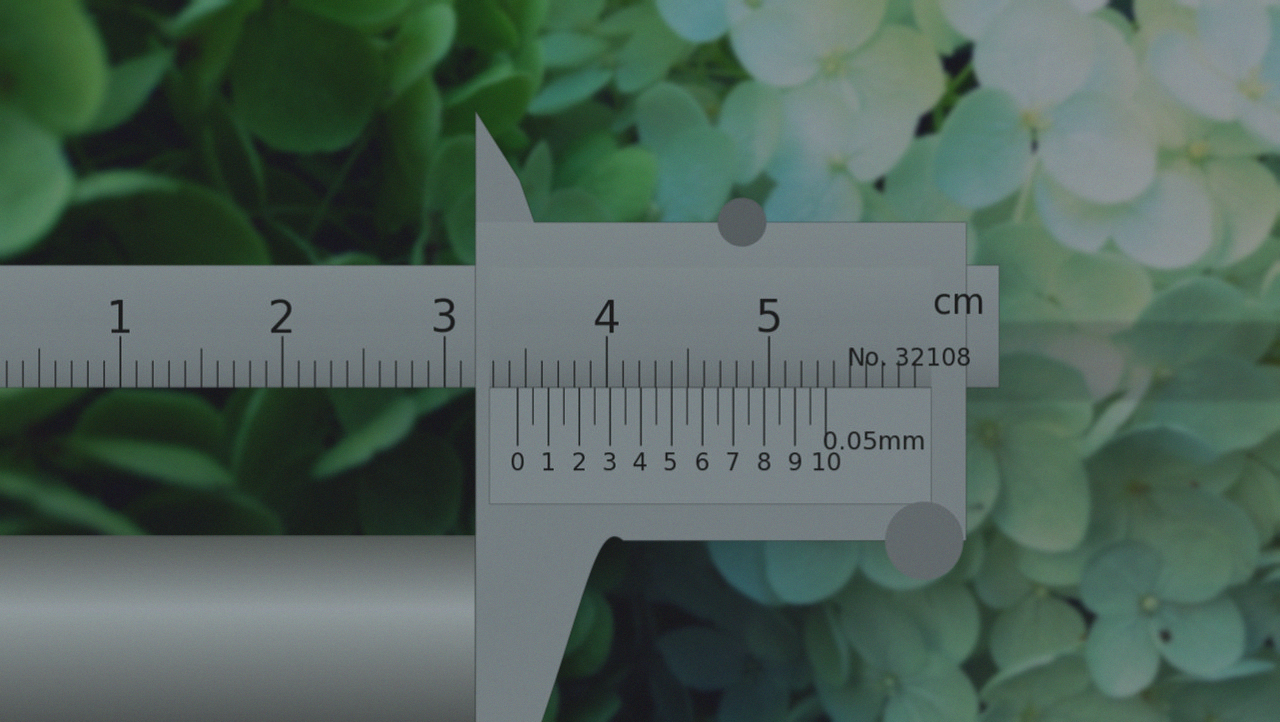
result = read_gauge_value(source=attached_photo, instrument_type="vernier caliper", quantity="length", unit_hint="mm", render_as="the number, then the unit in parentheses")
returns 34.5 (mm)
